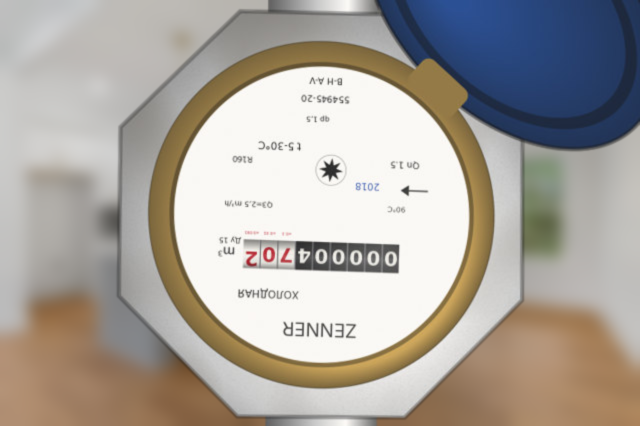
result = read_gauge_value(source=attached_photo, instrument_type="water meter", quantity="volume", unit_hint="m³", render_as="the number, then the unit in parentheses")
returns 4.702 (m³)
